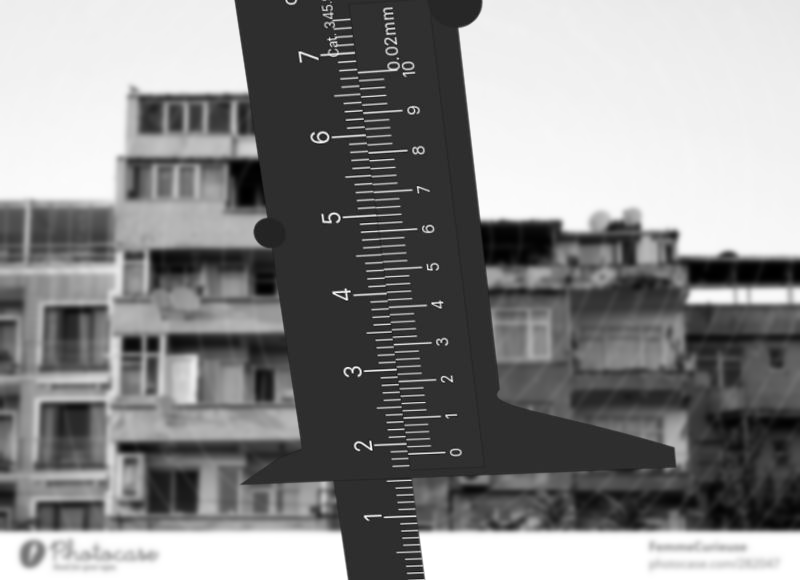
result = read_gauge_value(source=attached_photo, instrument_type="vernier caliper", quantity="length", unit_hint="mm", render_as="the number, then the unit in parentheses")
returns 18.6 (mm)
